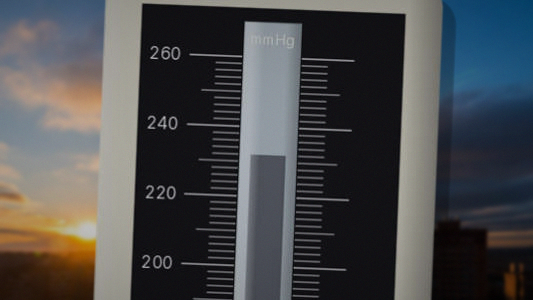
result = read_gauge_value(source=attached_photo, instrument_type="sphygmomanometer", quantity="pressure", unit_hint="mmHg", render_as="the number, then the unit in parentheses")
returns 232 (mmHg)
